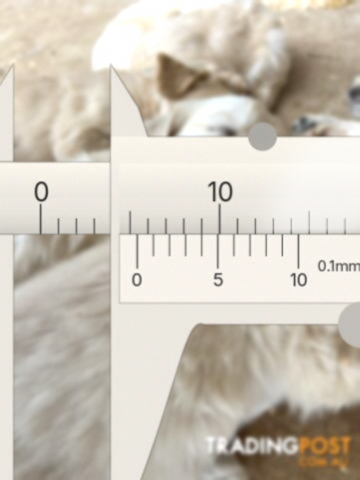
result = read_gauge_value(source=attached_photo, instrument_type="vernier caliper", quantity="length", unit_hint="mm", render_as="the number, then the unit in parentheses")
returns 5.4 (mm)
